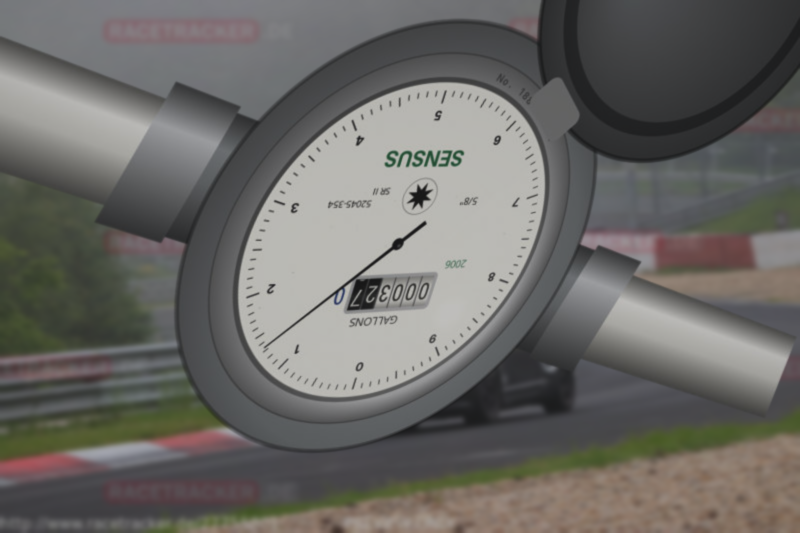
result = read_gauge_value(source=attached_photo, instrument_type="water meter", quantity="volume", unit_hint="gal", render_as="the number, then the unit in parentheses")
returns 3271.3 (gal)
